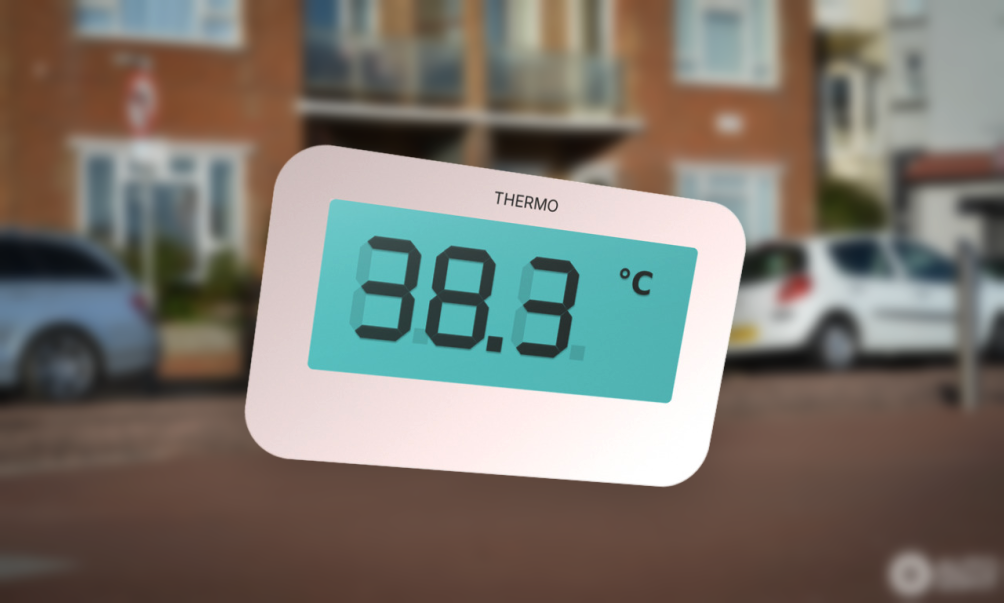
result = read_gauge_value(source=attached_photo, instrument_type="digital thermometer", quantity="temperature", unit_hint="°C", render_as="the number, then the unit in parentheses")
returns 38.3 (°C)
